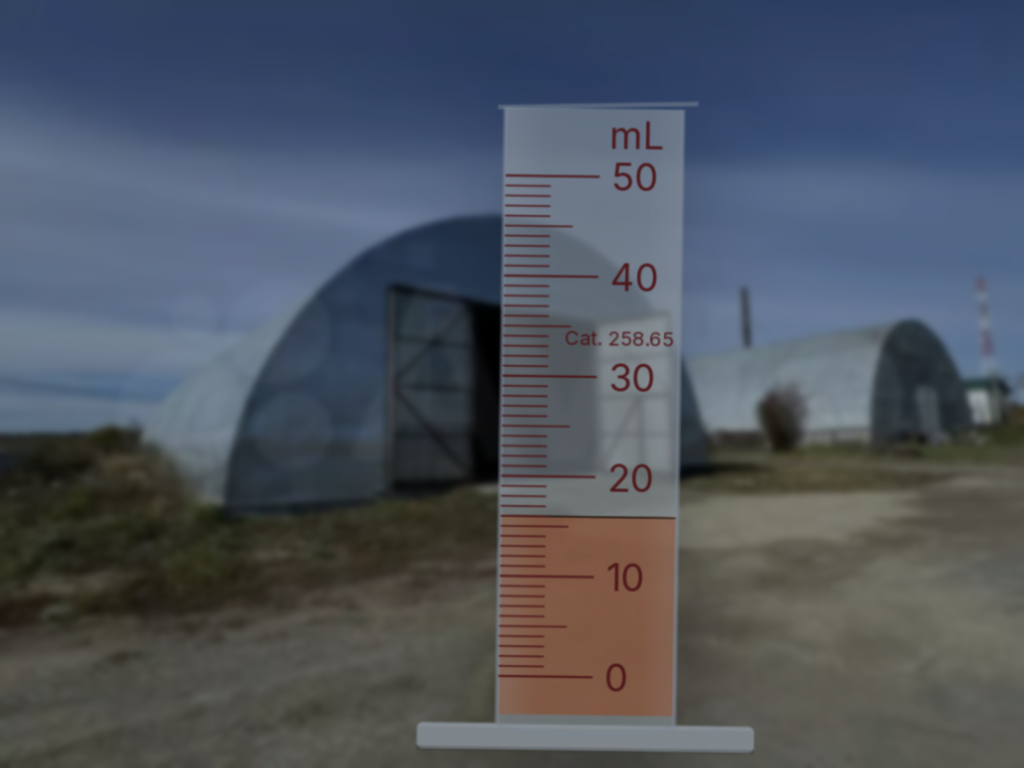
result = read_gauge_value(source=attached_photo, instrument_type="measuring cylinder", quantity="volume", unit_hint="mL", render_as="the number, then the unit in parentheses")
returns 16 (mL)
